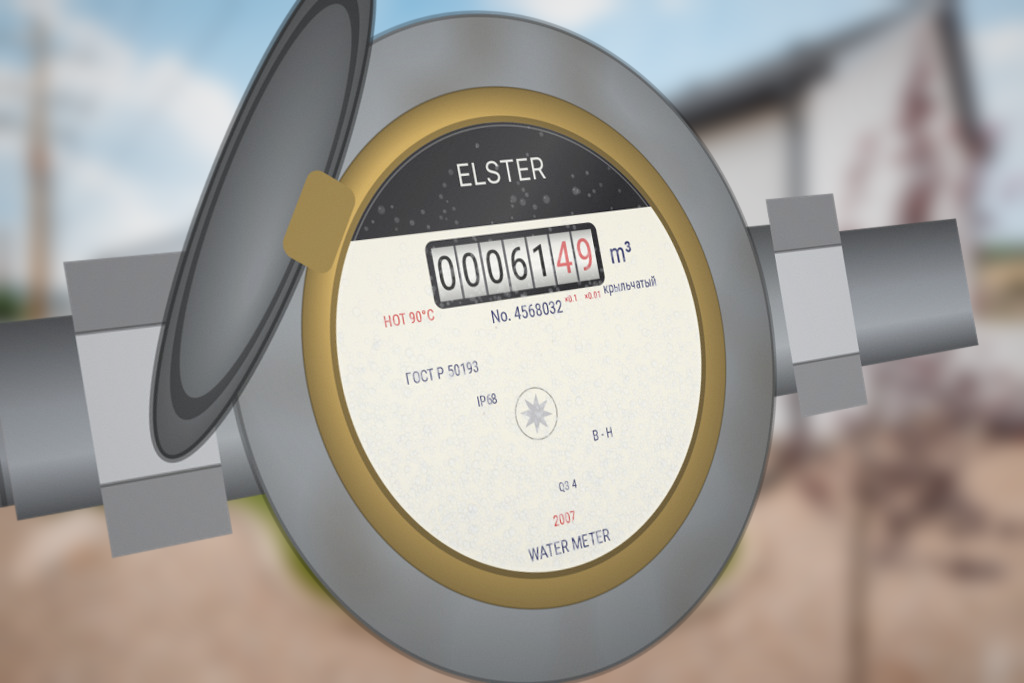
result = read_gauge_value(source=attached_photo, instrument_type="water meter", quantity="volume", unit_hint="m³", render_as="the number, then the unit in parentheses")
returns 61.49 (m³)
